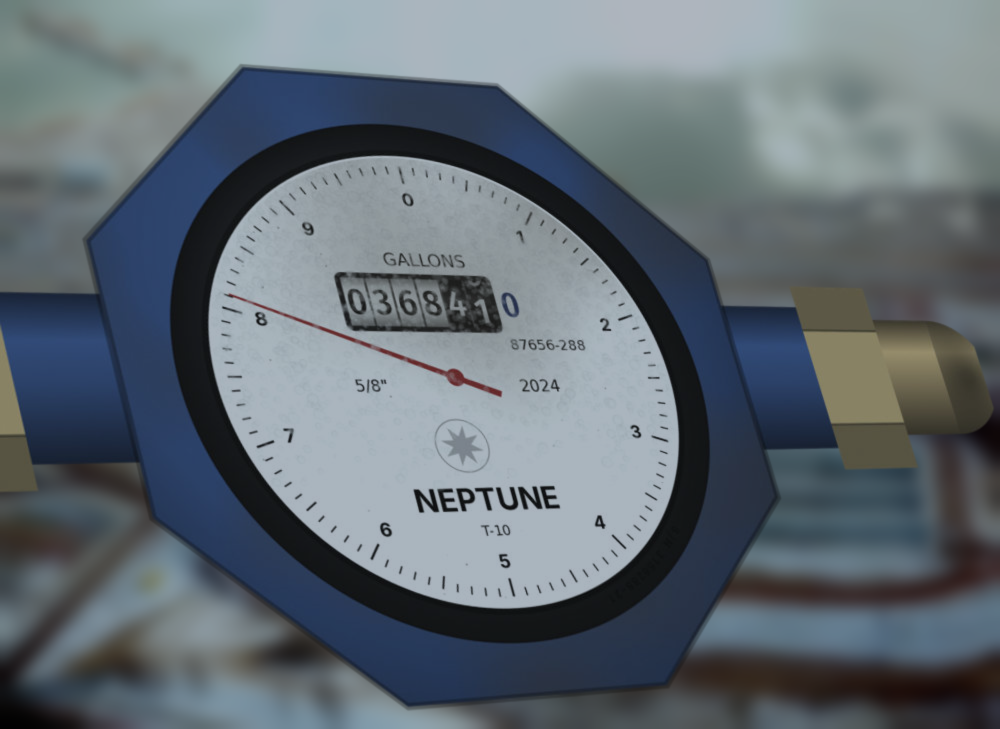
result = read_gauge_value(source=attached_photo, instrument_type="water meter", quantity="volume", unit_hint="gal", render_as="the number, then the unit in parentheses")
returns 368408.1 (gal)
